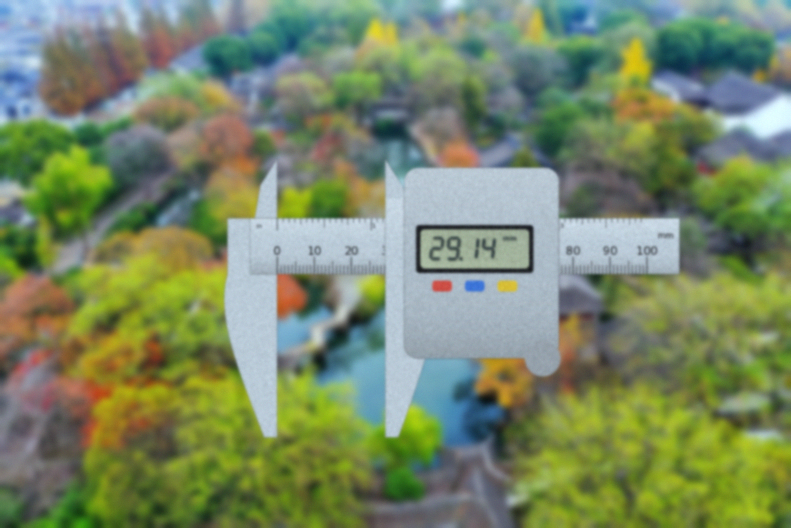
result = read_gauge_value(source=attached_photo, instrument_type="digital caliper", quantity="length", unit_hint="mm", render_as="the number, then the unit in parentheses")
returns 29.14 (mm)
